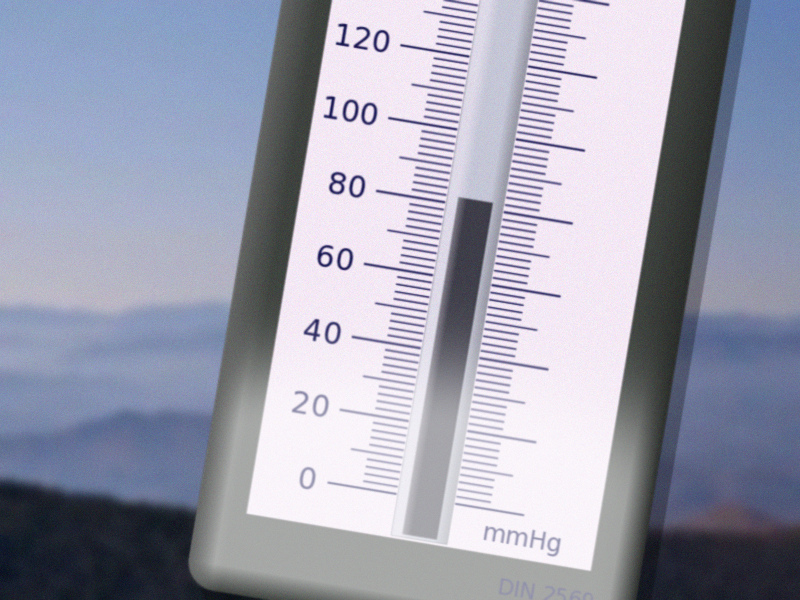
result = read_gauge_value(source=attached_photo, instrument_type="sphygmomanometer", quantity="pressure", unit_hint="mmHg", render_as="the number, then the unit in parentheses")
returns 82 (mmHg)
